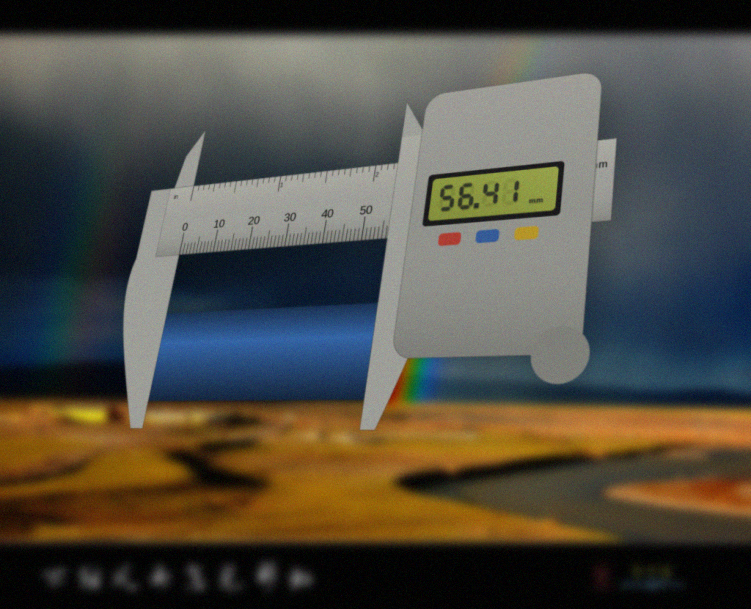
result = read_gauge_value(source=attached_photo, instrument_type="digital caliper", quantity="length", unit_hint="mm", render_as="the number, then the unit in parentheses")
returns 56.41 (mm)
